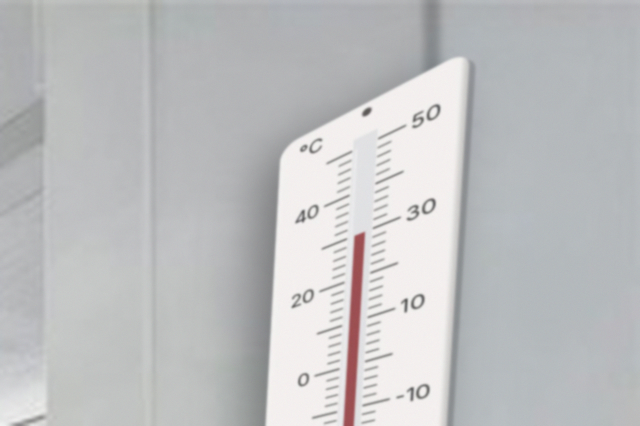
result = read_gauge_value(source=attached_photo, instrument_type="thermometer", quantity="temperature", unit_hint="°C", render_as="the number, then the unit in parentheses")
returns 30 (°C)
